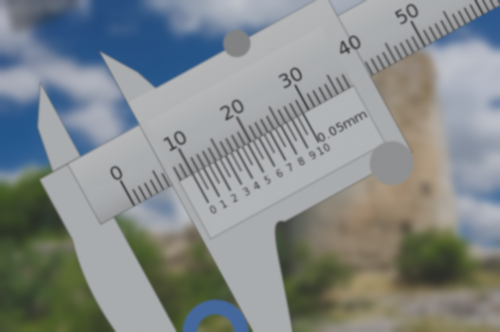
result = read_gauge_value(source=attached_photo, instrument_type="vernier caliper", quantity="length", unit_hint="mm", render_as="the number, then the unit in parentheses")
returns 10.0 (mm)
